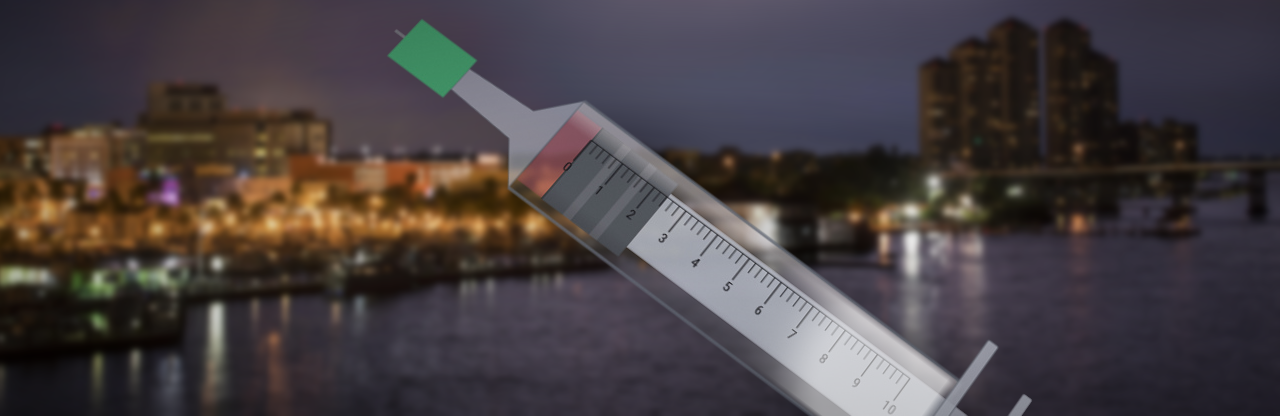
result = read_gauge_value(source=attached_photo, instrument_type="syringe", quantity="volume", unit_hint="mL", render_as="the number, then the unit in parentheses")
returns 0 (mL)
